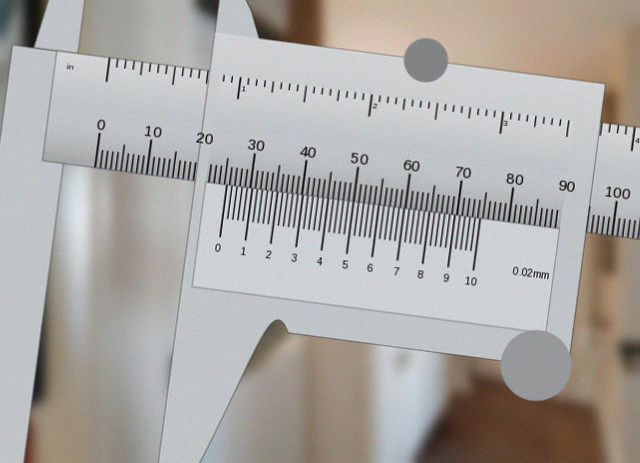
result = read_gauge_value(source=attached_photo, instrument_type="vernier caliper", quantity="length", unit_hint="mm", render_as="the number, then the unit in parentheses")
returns 25.5 (mm)
